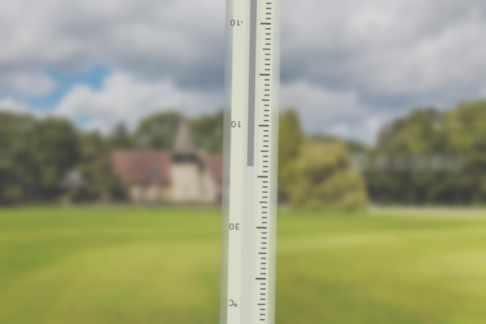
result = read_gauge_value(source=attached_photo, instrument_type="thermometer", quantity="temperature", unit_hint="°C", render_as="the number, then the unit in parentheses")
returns 18 (°C)
